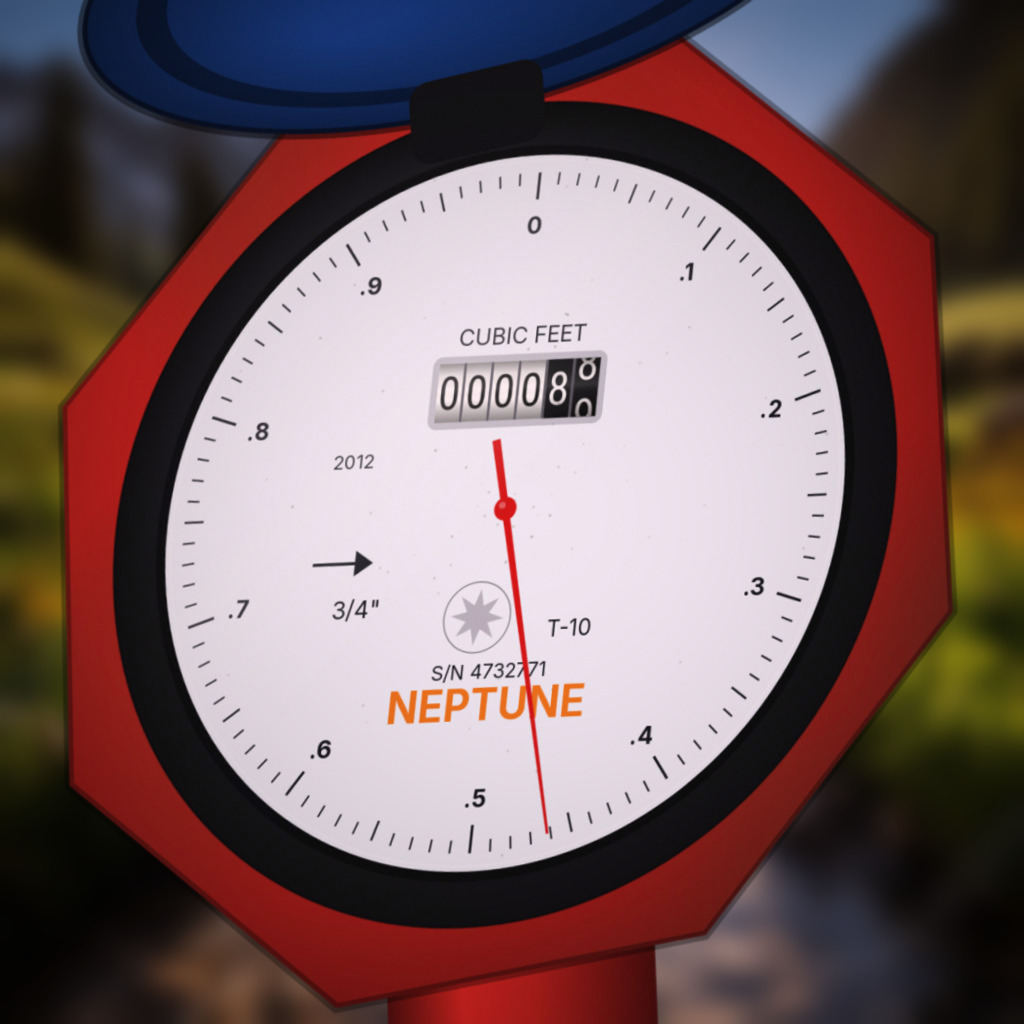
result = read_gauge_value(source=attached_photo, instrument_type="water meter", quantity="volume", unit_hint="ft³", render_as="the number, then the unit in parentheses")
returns 88.46 (ft³)
